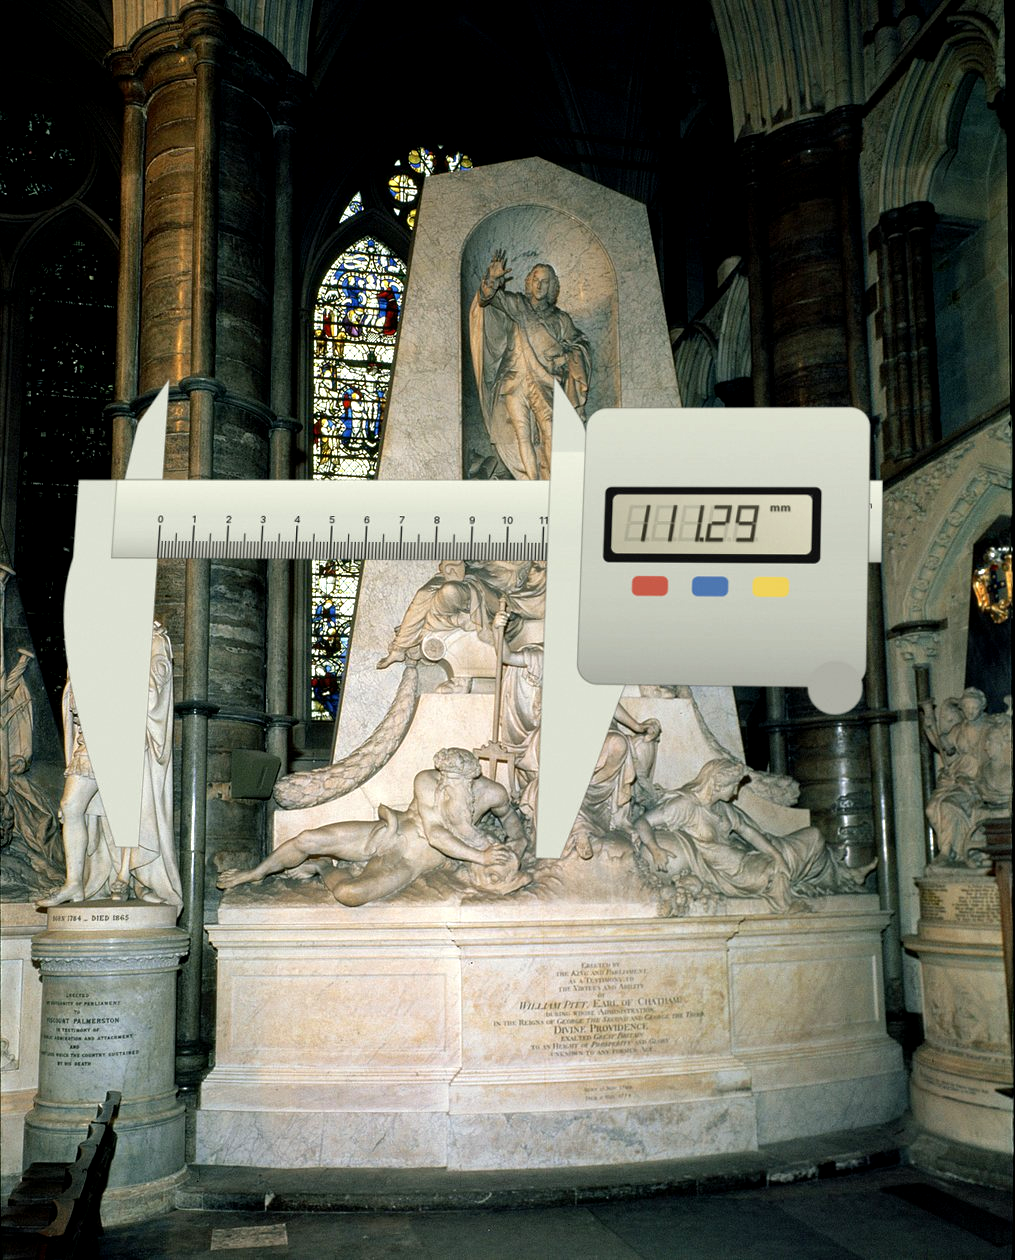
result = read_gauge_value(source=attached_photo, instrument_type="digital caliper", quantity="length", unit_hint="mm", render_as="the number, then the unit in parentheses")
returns 111.29 (mm)
